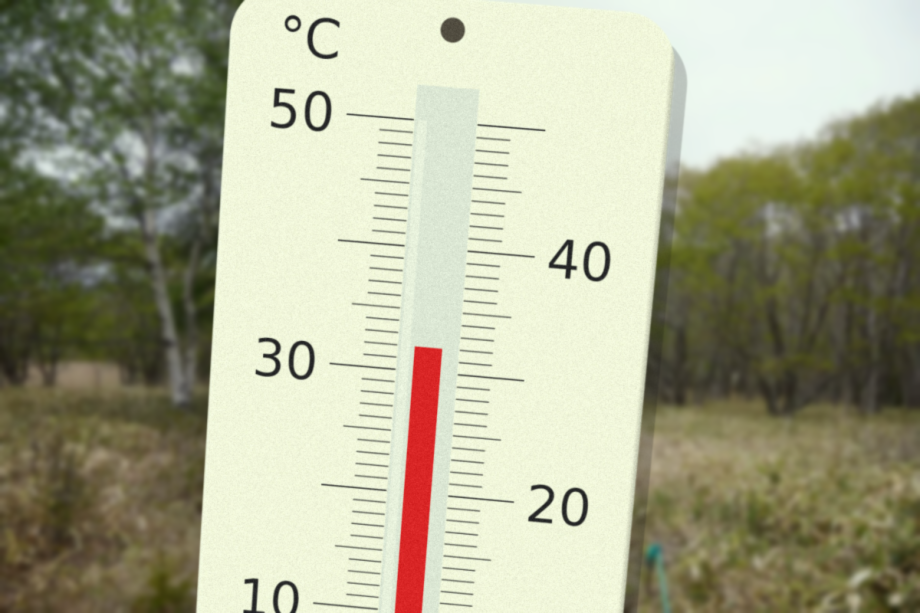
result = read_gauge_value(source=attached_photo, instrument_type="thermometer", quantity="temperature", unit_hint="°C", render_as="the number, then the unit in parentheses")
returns 32 (°C)
